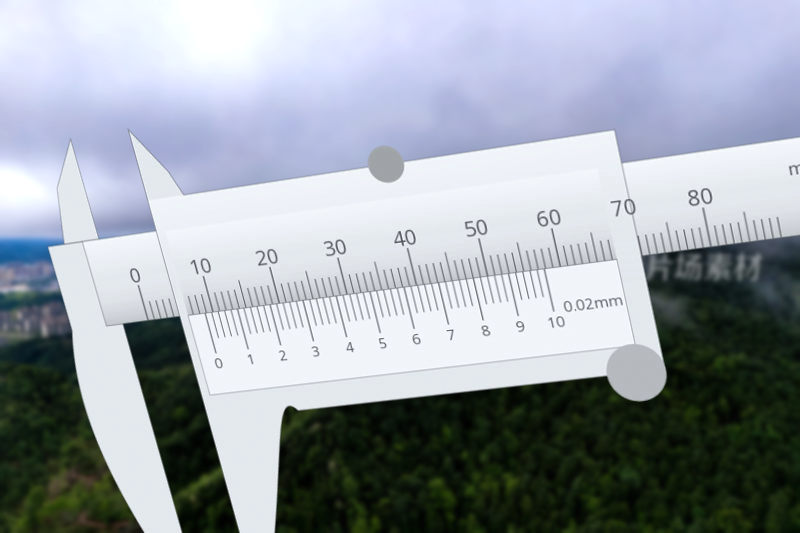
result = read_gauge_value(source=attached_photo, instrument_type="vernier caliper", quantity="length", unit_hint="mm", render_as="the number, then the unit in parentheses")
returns 8.8 (mm)
